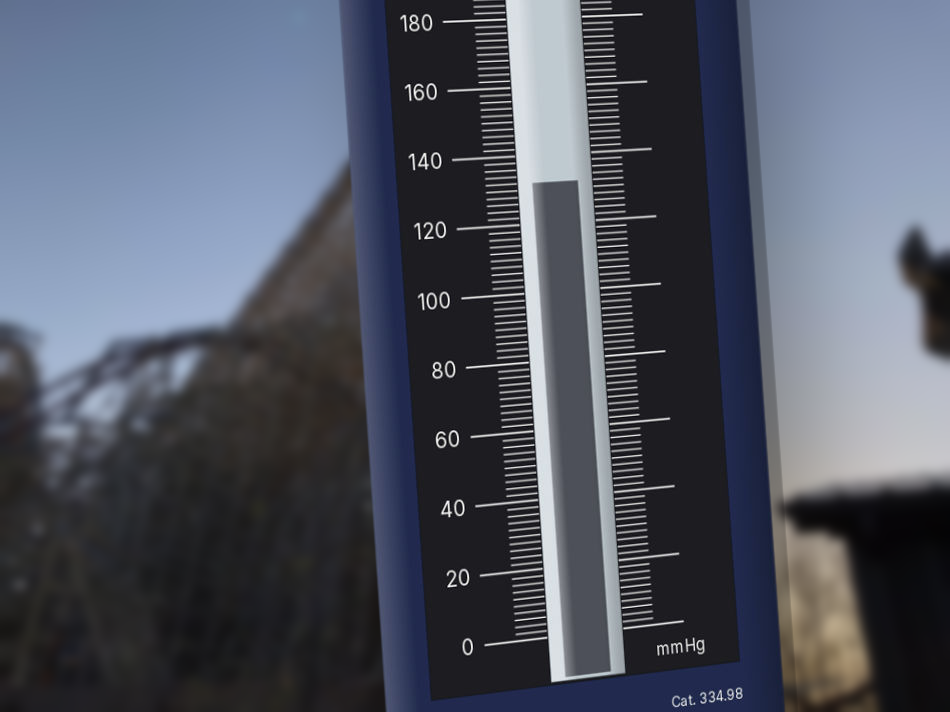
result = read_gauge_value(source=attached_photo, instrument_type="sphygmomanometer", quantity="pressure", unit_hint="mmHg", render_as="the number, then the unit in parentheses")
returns 132 (mmHg)
